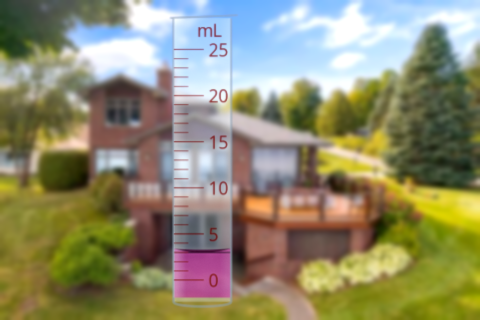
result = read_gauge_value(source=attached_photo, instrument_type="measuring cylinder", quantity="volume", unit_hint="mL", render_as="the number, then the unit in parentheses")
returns 3 (mL)
